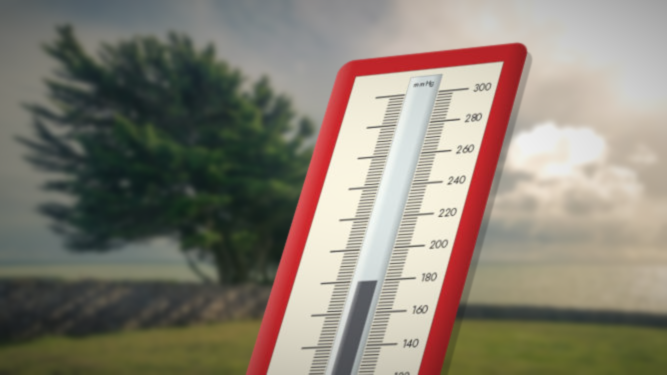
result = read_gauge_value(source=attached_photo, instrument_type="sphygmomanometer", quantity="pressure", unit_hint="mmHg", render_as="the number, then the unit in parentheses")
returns 180 (mmHg)
